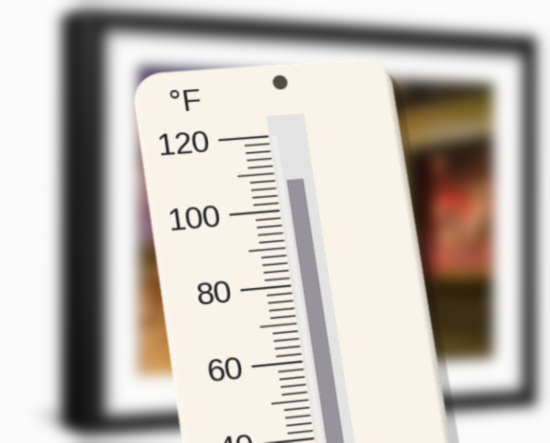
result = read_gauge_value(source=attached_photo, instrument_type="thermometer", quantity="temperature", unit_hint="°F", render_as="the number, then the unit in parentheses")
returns 108 (°F)
